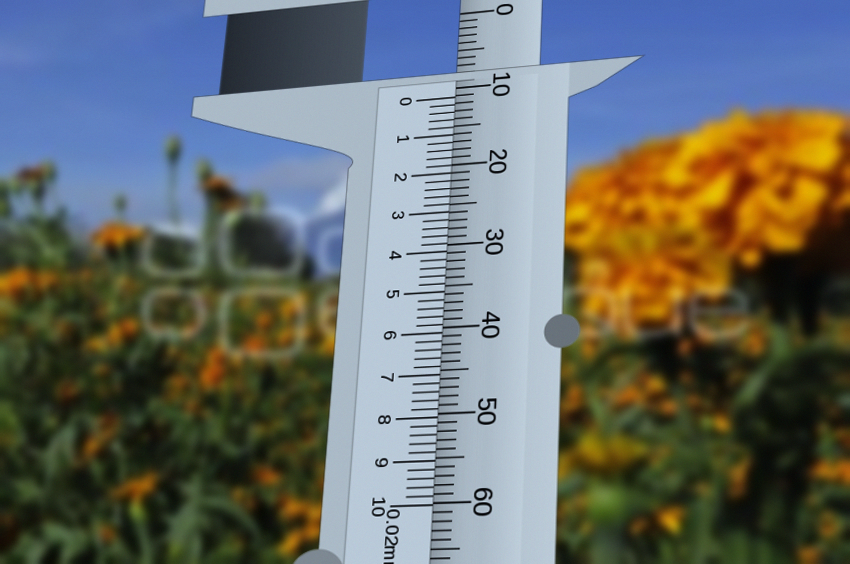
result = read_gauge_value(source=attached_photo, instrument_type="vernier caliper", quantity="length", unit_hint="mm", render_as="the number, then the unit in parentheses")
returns 11.2 (mm)
